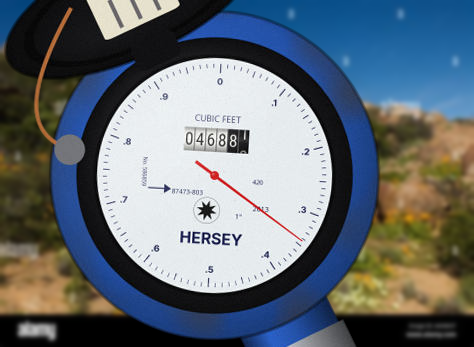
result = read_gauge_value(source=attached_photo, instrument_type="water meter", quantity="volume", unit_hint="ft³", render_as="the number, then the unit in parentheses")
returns 46881.34 (ft³)
